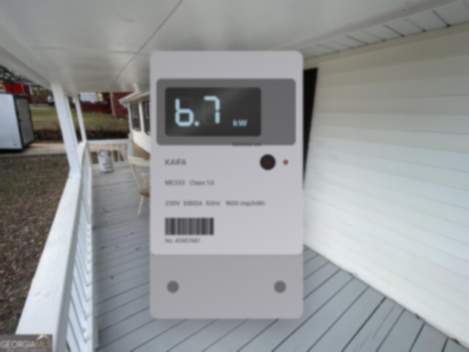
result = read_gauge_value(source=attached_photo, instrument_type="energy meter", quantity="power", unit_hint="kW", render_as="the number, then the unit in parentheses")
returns 6.7 (kW)
